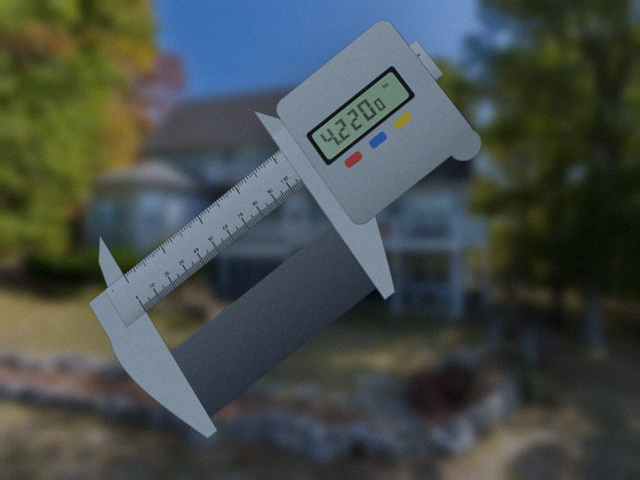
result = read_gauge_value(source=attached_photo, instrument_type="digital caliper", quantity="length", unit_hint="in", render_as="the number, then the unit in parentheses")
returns 4.2200 (in)
